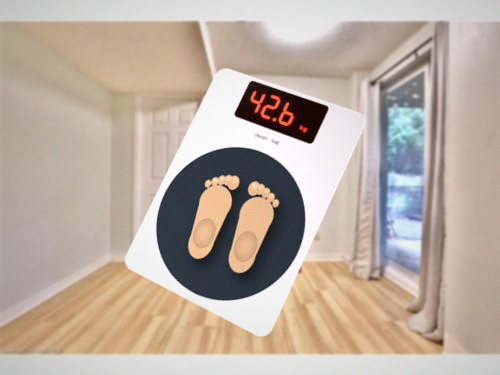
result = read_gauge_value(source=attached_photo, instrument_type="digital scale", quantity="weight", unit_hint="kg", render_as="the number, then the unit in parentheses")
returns 42.6 (kg)
